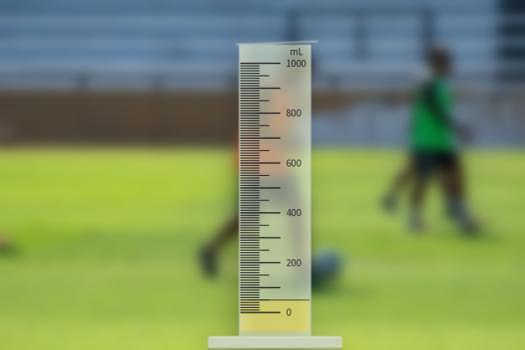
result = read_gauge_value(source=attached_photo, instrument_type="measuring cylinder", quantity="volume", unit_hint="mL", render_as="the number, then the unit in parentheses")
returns 50 (mL)
